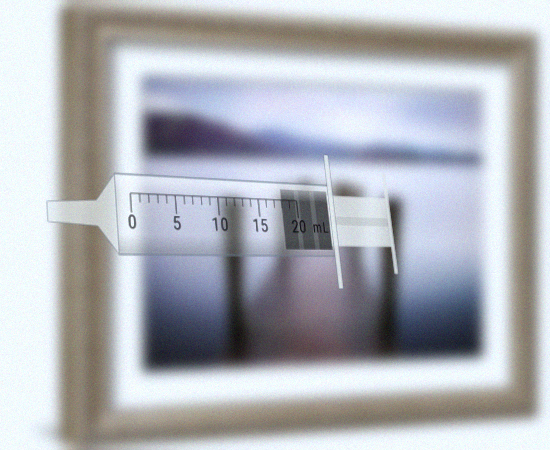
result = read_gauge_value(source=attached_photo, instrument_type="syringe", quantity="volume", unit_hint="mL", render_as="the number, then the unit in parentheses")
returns 18 (mL)
